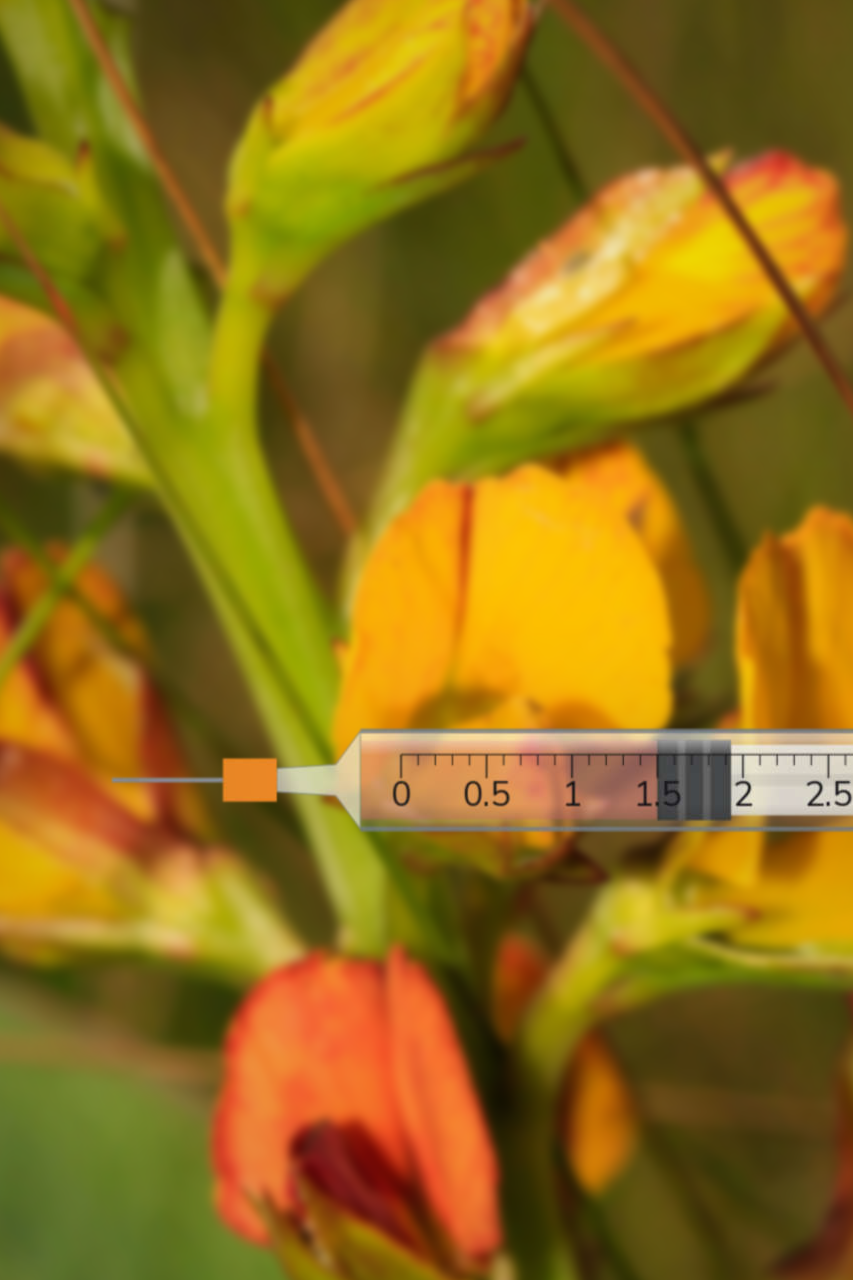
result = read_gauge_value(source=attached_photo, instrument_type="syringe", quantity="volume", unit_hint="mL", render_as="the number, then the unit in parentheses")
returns 1.5 (mL)
